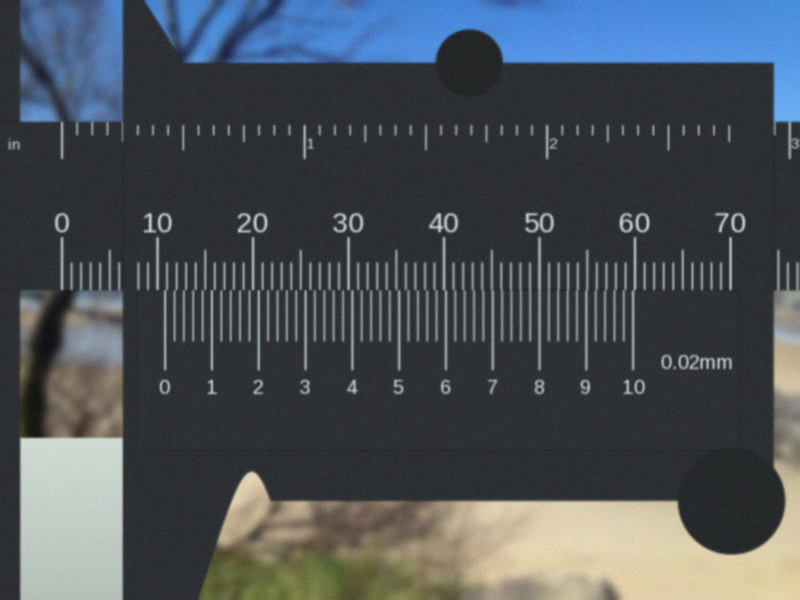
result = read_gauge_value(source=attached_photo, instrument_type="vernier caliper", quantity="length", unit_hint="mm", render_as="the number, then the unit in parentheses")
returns 10.8 (mm)
